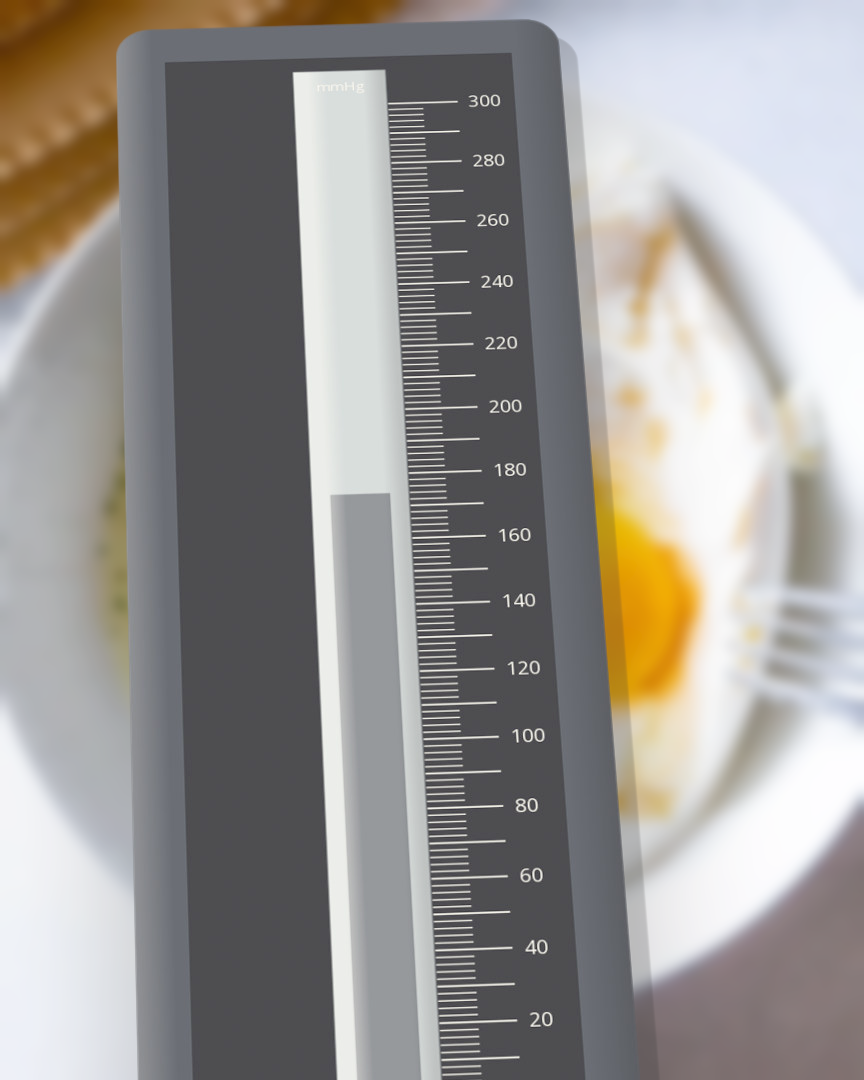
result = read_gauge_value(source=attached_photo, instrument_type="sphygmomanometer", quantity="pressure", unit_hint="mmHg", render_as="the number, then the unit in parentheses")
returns 174 (mmHg)
